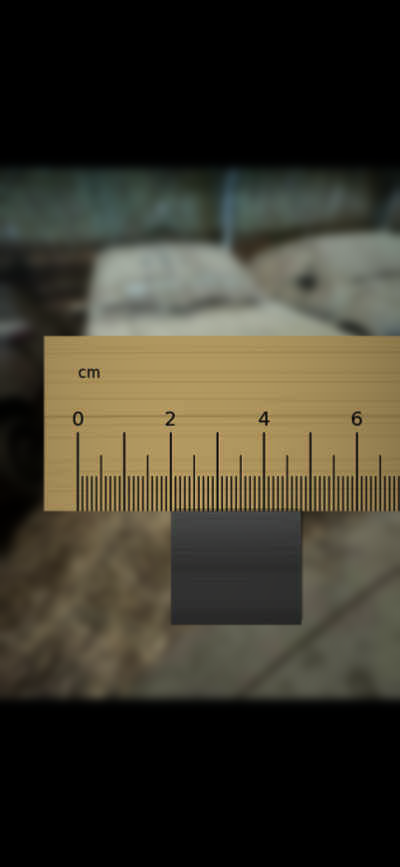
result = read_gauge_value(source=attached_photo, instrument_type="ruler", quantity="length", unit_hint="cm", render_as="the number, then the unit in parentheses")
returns 2.8 (cm)
